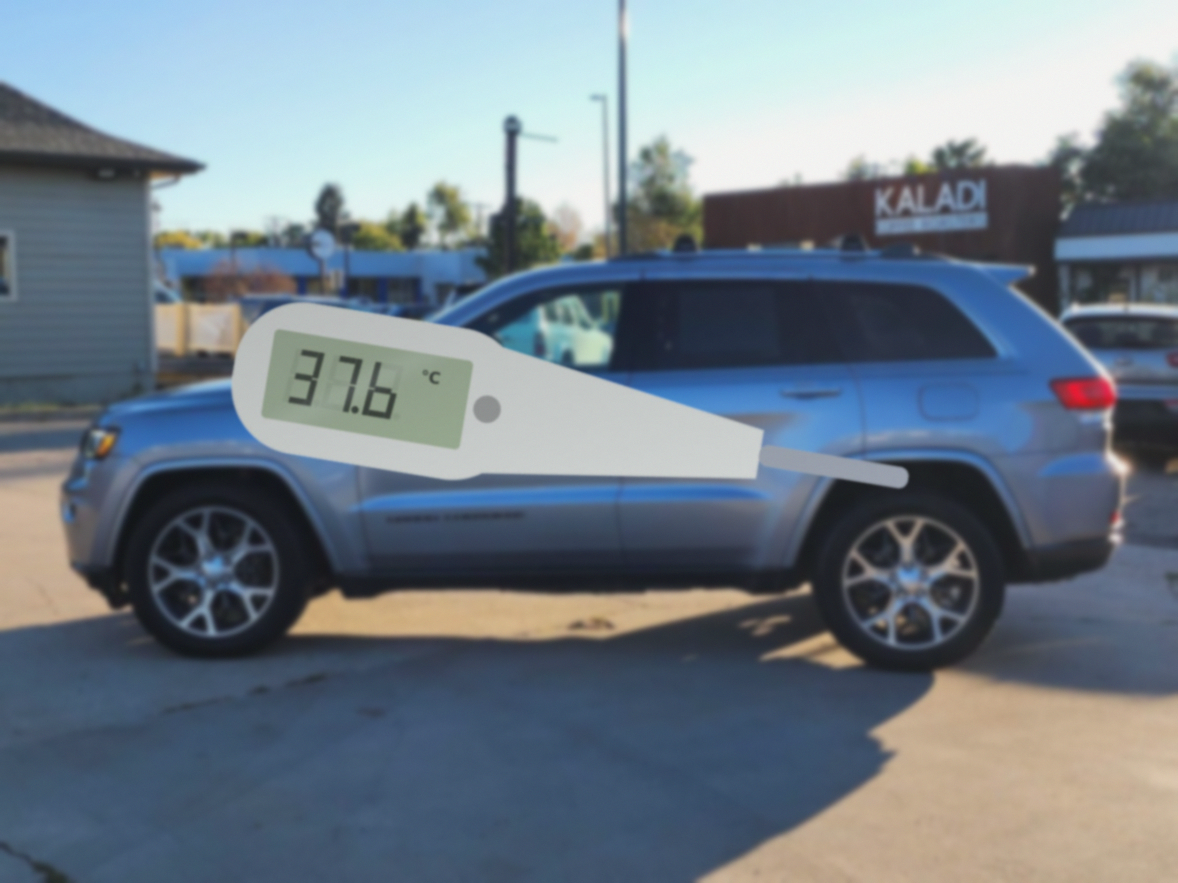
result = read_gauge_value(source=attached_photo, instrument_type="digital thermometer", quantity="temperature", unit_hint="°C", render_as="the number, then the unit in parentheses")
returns 37.6 (°C)
